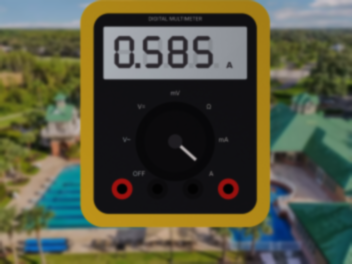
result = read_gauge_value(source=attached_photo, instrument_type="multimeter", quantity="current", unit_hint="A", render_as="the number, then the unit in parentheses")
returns 0.585 (A)
